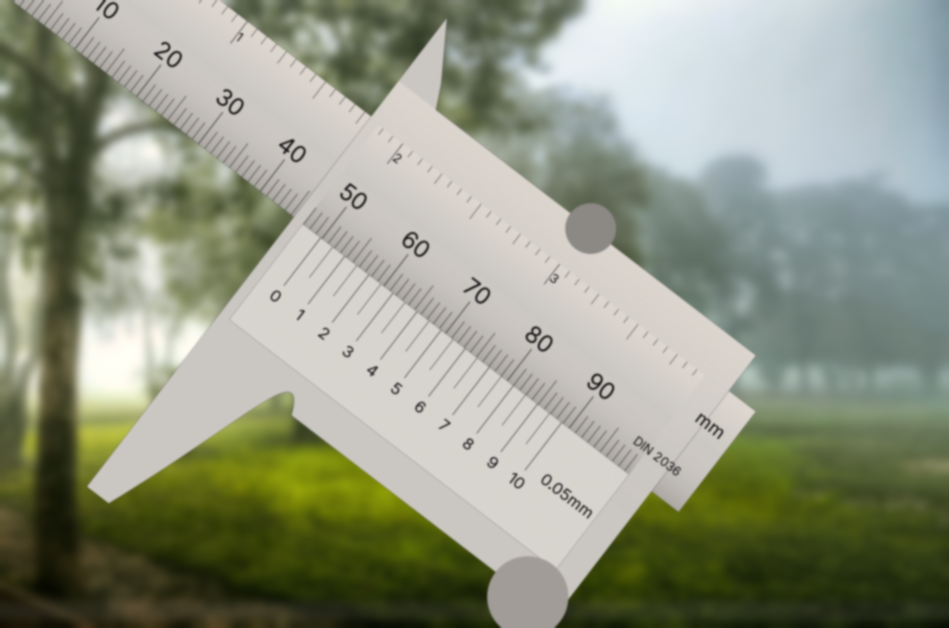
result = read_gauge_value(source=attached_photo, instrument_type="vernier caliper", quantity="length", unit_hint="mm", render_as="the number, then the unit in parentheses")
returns 49.8 (mm)
